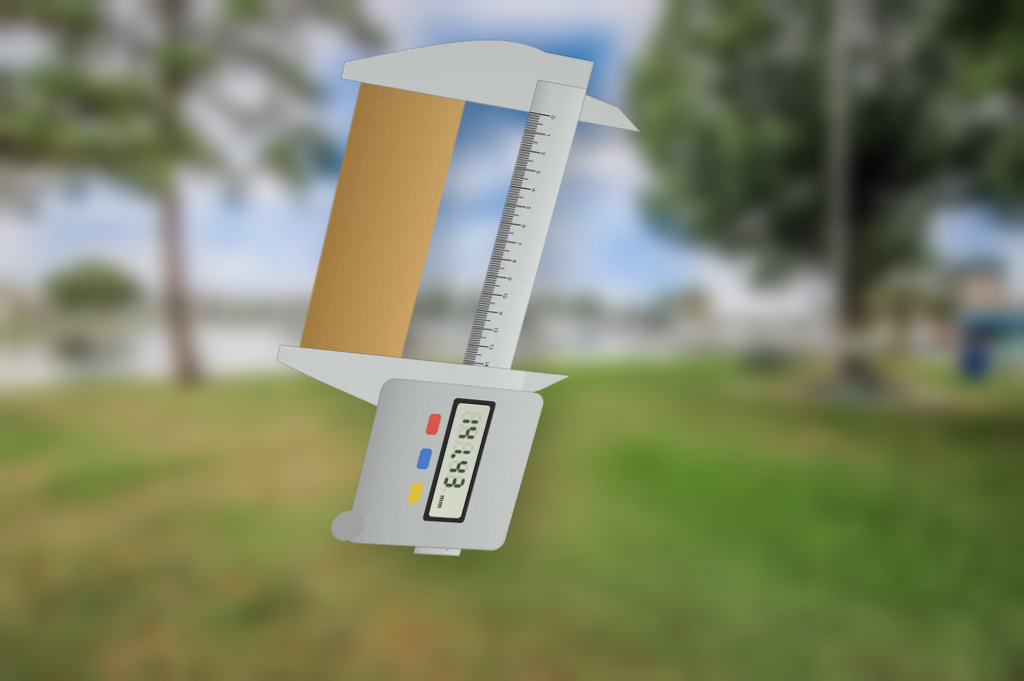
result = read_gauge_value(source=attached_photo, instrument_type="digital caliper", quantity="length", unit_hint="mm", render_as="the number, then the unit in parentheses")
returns 141.43 (mm)
